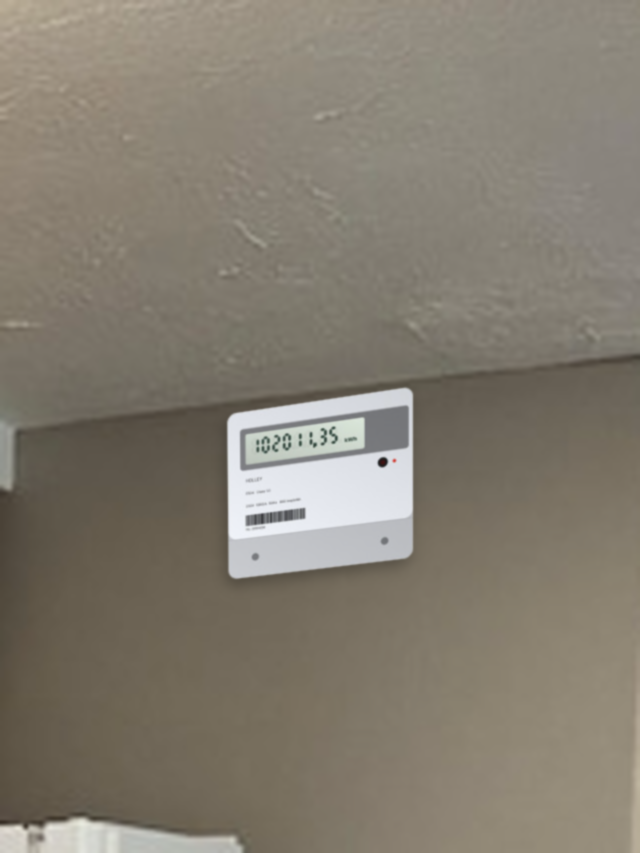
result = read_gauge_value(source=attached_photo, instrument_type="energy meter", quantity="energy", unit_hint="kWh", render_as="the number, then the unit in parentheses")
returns 102011.35 (kWh)
